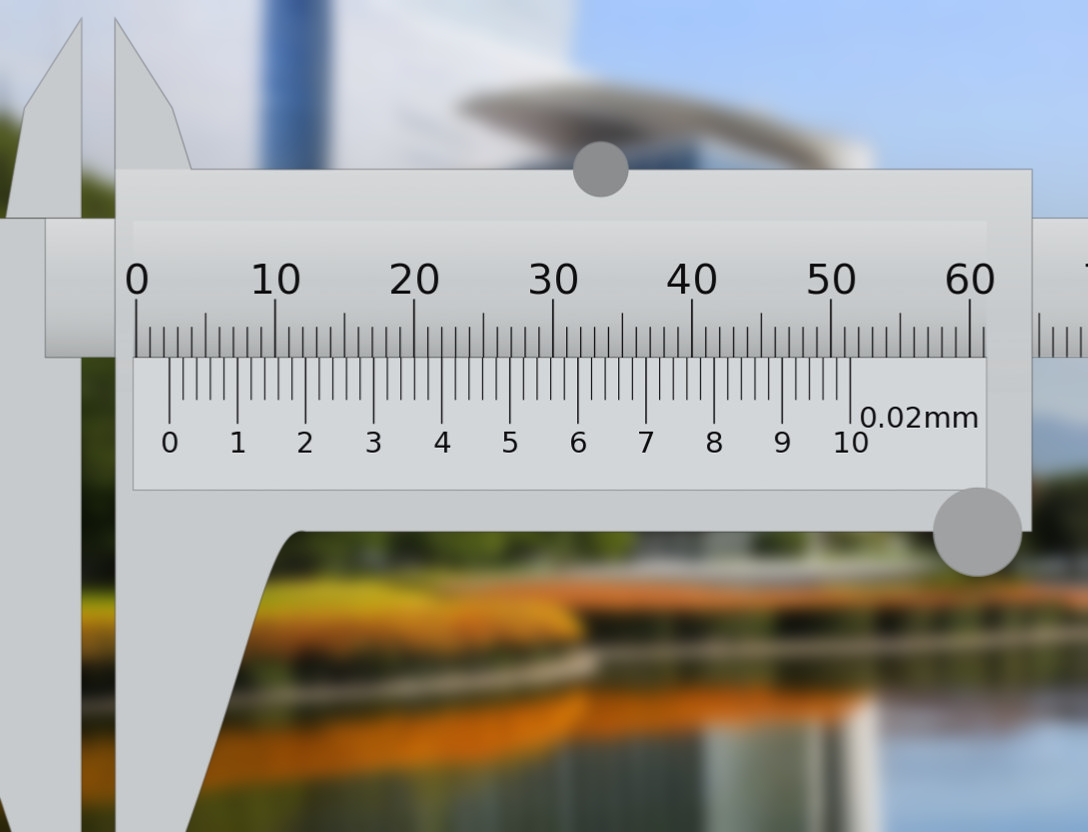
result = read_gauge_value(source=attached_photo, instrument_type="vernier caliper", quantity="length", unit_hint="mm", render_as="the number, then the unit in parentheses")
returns 2.4 (mm)
